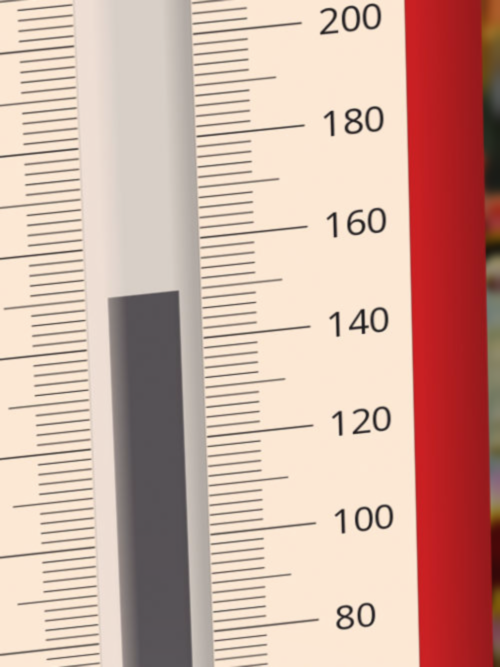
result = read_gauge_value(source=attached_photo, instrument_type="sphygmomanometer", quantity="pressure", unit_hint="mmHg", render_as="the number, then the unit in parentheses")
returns 150 (mmHg)
